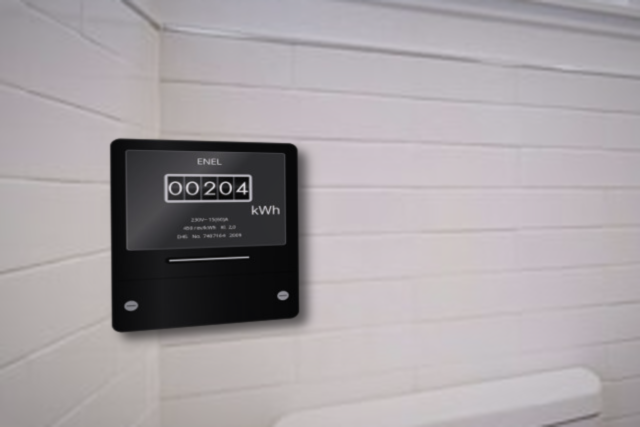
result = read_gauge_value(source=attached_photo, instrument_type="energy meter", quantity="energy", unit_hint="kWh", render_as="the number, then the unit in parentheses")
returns 204 (kWh)
